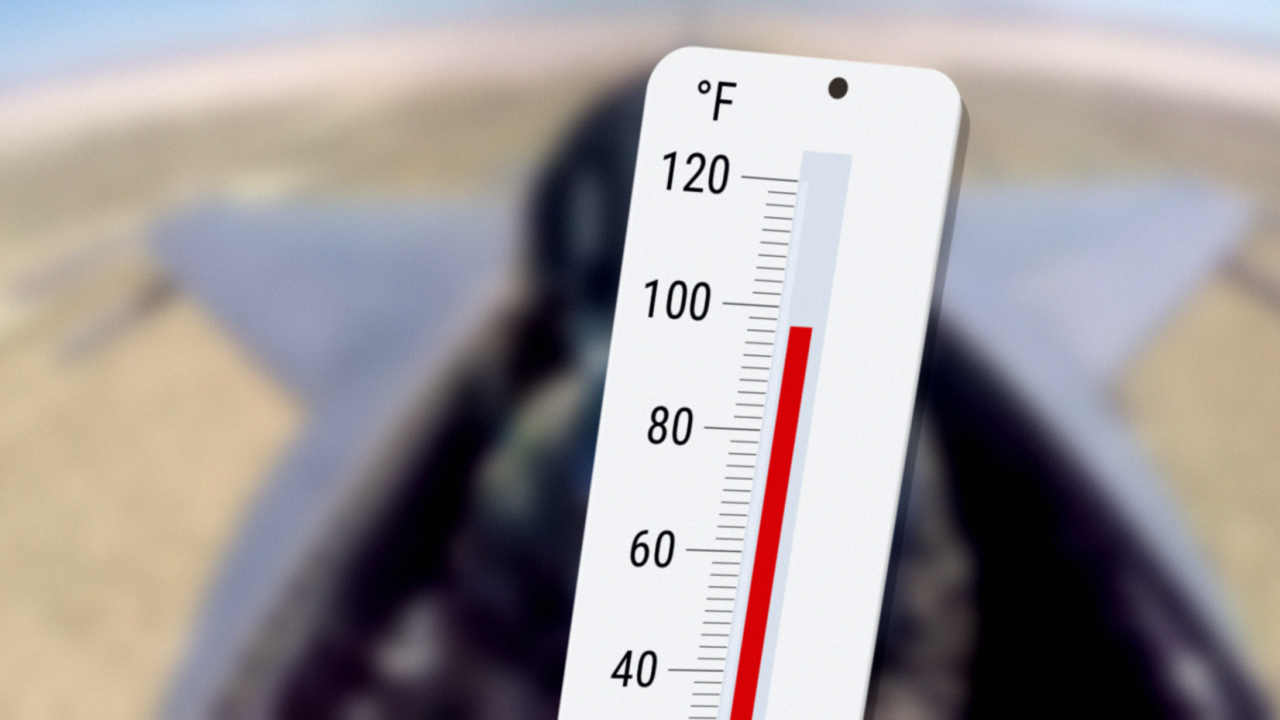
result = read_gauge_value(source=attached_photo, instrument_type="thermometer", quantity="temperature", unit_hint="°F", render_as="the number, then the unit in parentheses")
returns 97 (°F)
